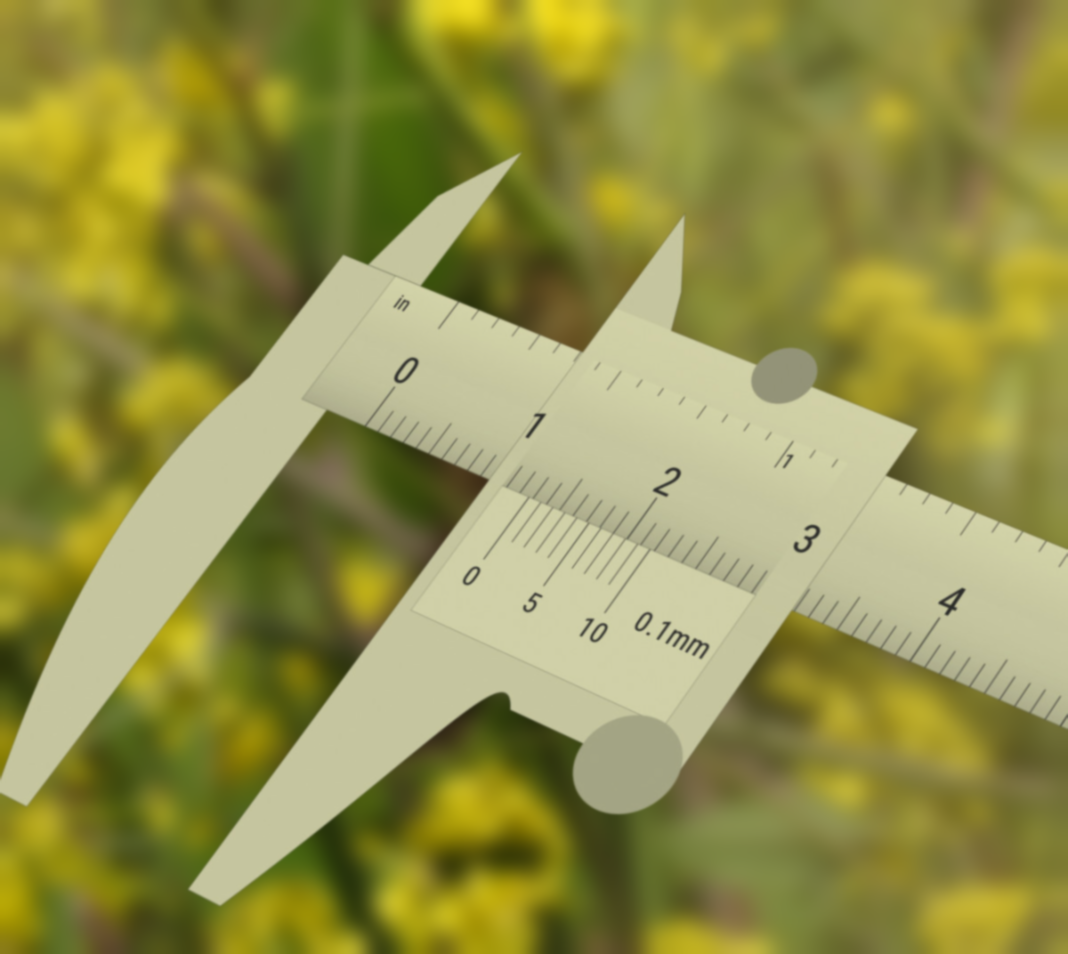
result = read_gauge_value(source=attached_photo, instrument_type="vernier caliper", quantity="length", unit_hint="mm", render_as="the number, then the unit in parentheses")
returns 12.7 (mm)
